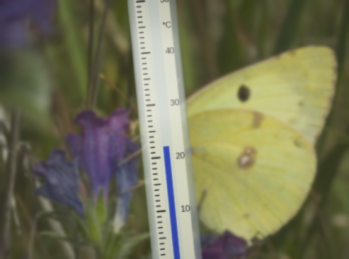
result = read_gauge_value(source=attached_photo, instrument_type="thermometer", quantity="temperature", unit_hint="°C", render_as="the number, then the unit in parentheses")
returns 22 (°C)
